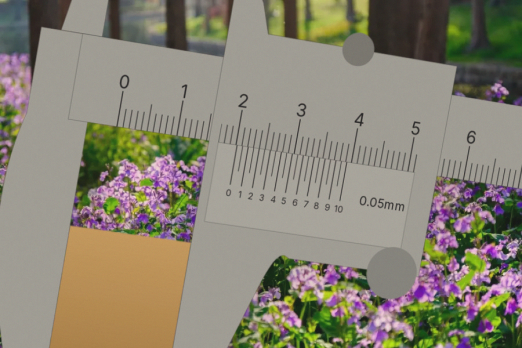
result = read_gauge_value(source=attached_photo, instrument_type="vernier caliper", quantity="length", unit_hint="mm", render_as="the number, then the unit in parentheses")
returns 20.2 (mm)
